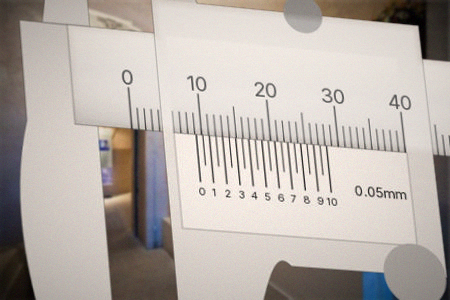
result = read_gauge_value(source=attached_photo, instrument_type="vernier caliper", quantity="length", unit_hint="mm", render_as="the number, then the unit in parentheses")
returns 9.2 (mm)
